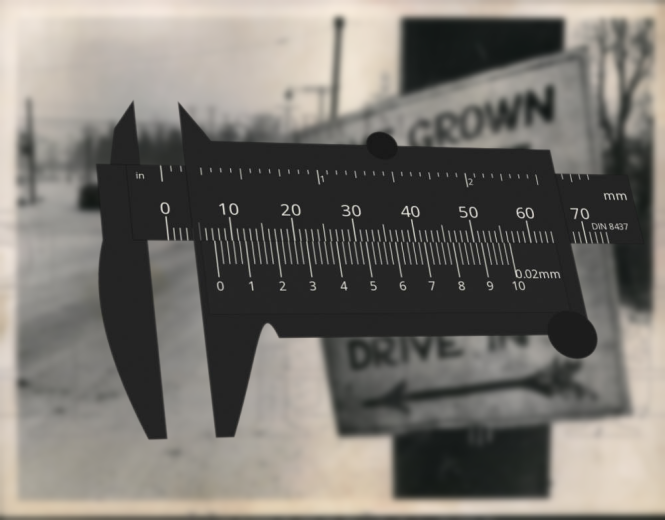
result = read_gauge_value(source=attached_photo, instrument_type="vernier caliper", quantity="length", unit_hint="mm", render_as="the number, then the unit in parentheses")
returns 7.2 (mm)
